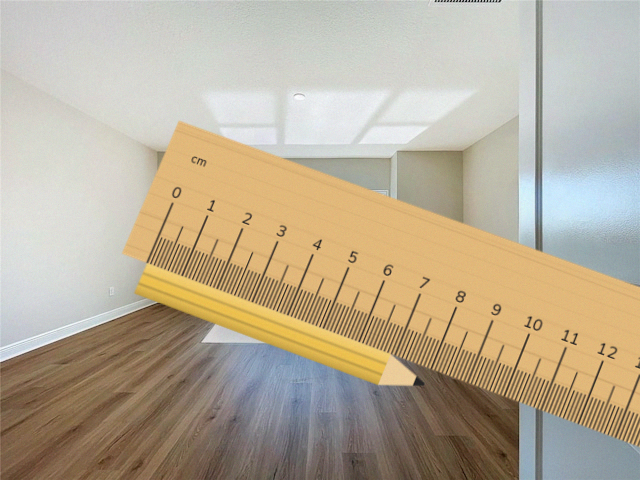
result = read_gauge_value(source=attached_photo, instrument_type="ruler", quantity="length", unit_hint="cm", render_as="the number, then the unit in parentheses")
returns 8 (cm)
